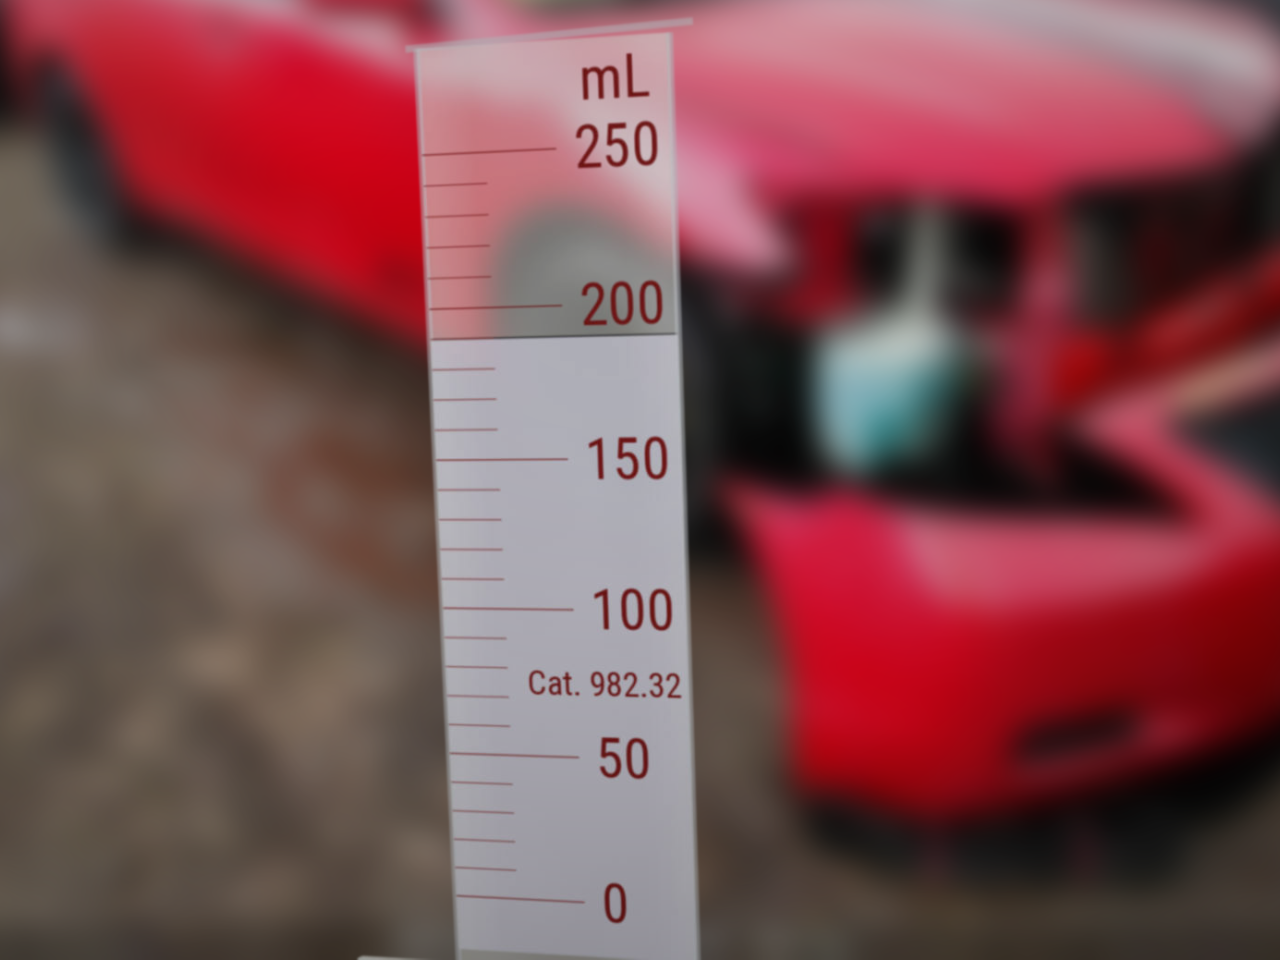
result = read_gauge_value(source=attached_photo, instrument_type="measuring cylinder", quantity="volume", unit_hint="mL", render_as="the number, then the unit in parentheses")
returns 190 (mL)
